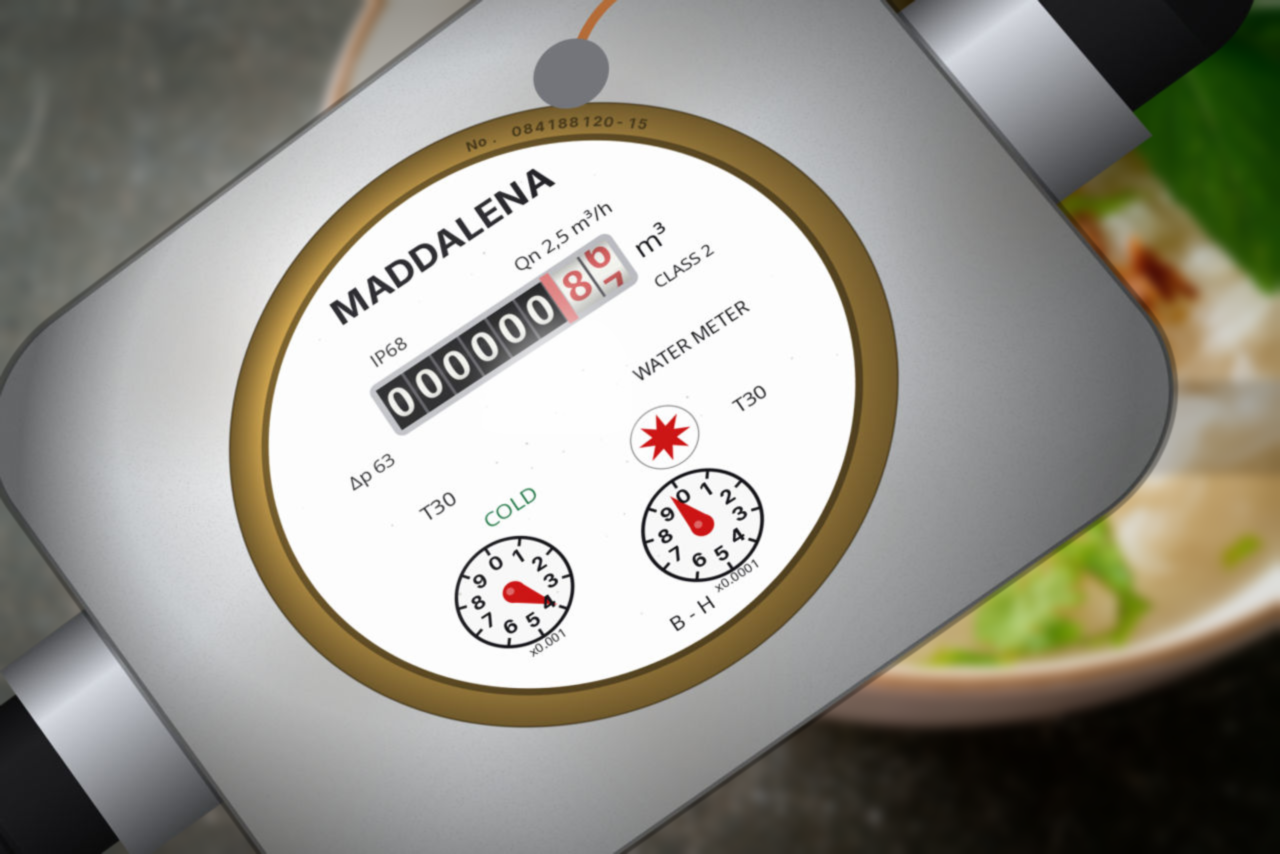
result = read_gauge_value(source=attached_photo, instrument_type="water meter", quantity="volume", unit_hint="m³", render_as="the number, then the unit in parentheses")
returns 0.8639 (m³)
